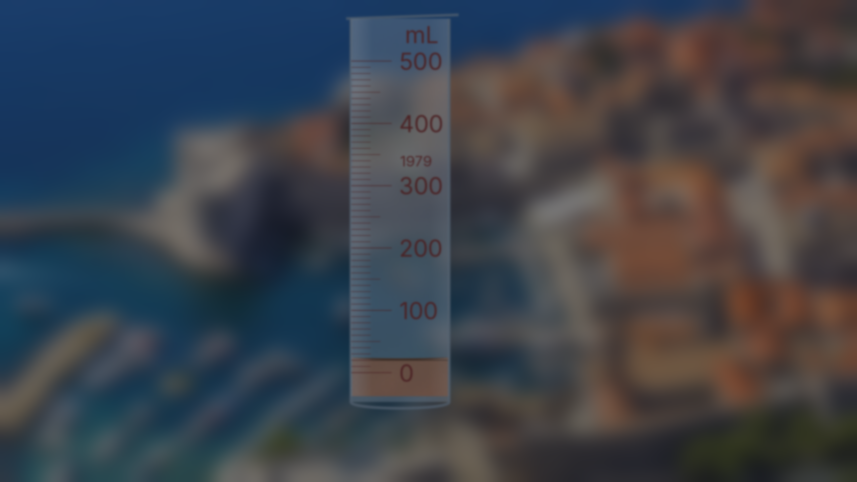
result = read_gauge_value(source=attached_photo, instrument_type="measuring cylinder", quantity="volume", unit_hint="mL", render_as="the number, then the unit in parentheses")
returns 20 (mL)
